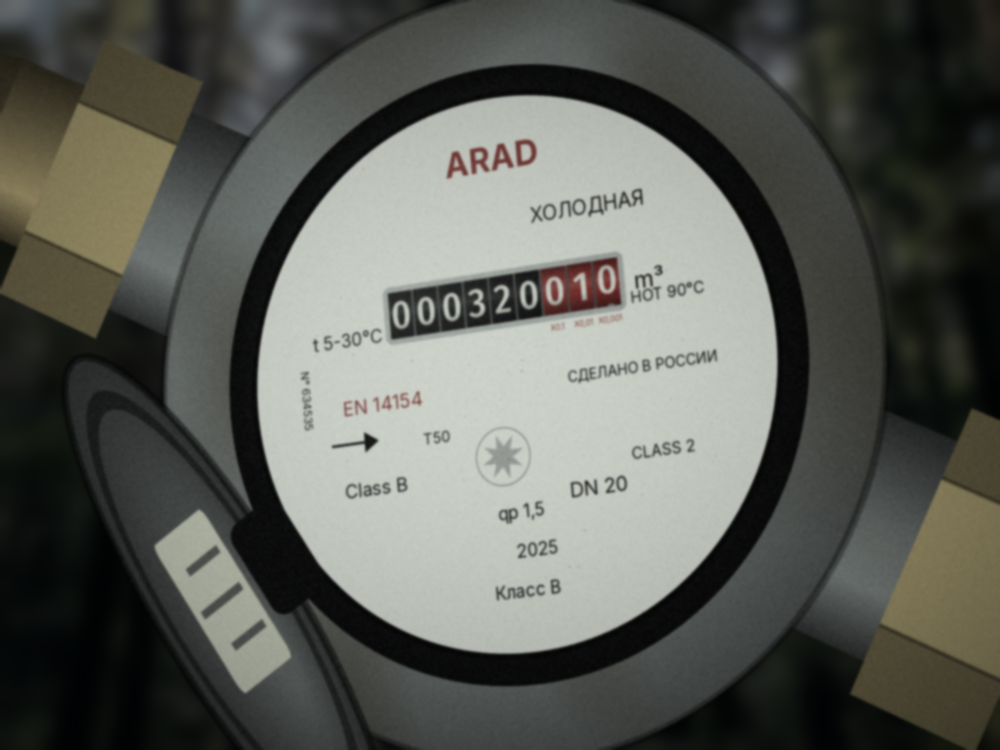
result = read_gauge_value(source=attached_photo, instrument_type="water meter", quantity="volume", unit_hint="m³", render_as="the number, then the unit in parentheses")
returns 320.010 (m³)
